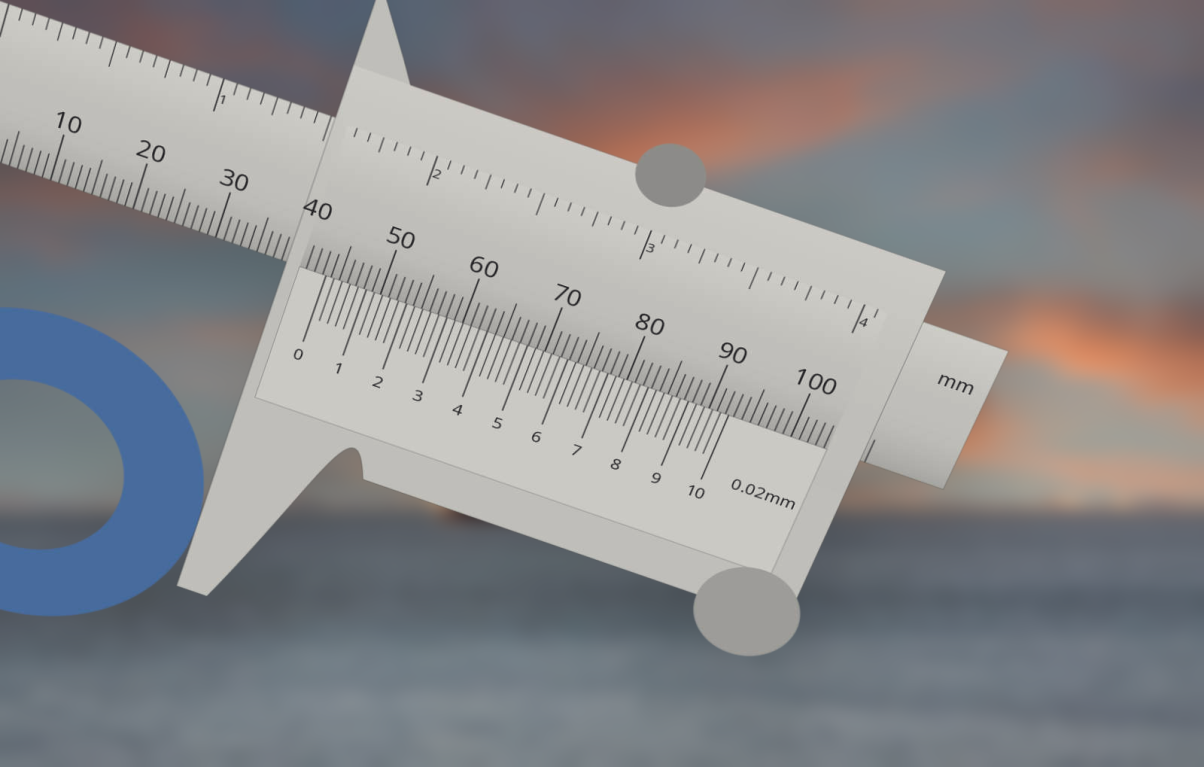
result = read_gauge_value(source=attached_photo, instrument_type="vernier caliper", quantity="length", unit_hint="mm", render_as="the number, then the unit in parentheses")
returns 43.4 (mm)
